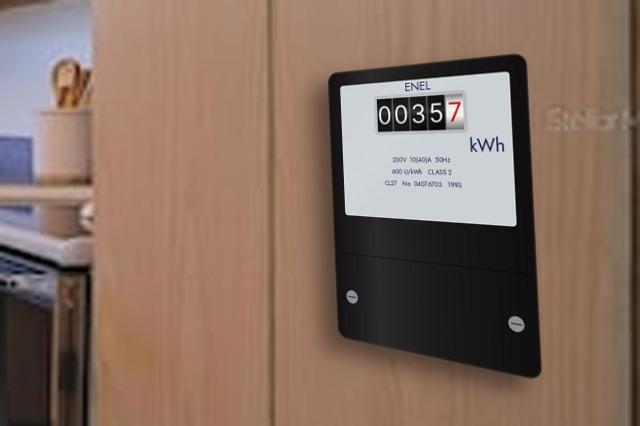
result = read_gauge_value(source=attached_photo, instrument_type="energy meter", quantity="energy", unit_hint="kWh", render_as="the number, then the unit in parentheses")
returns 35.7 (kWh)
